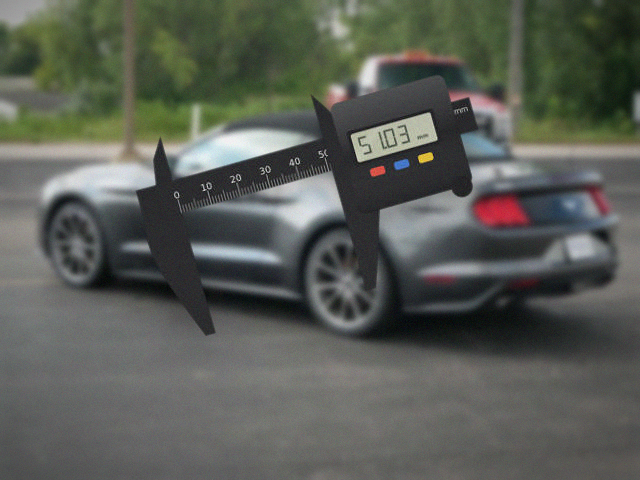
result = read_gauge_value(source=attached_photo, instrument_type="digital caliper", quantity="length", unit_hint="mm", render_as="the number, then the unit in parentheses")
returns 51.03 (mm)
